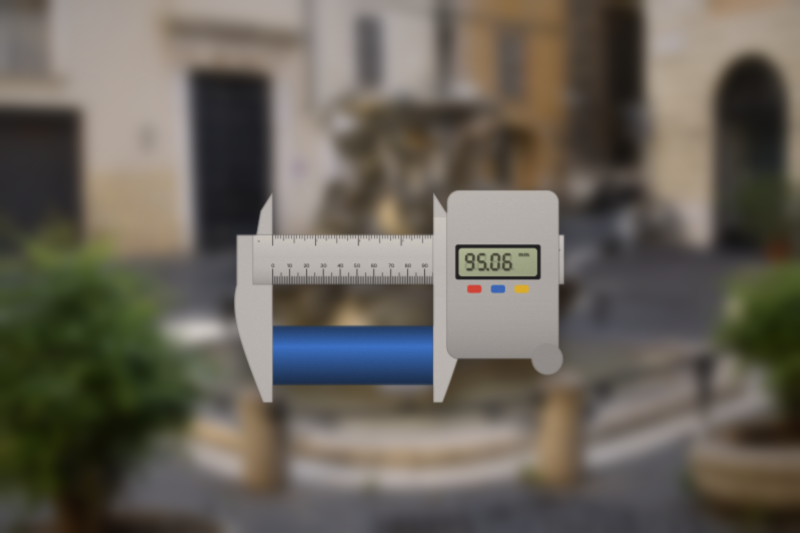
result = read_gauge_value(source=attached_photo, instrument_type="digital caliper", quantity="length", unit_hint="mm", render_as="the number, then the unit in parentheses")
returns 95.06 (mm)
